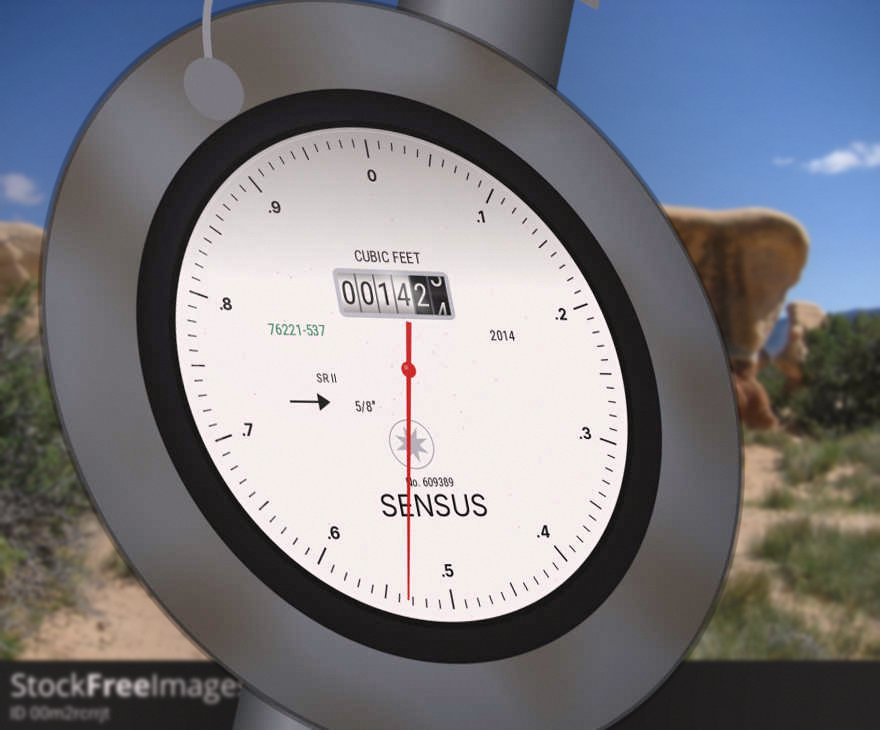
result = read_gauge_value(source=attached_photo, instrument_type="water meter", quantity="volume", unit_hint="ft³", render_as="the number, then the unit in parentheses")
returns 1423.53 (ft³)
